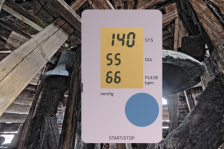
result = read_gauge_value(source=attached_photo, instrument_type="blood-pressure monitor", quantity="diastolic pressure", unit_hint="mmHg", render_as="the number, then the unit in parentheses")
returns 55 (mmHg)
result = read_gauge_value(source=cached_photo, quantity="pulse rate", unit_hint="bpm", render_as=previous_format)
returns 66 (bpm)
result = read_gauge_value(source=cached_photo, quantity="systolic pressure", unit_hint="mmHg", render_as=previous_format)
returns 140 (mmHg)
